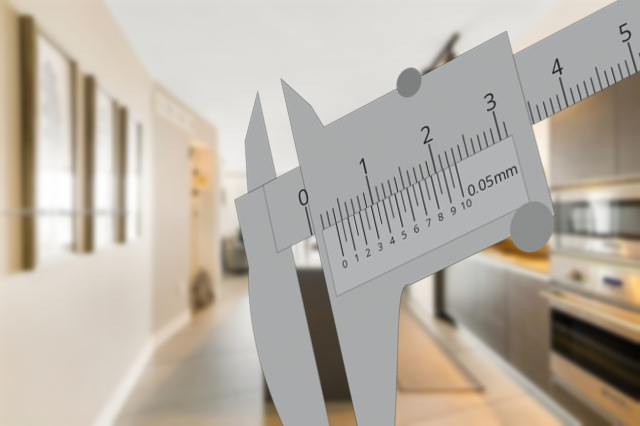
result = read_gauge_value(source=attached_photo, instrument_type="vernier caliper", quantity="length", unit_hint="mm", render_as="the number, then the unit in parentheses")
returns 4.0 (mm)
